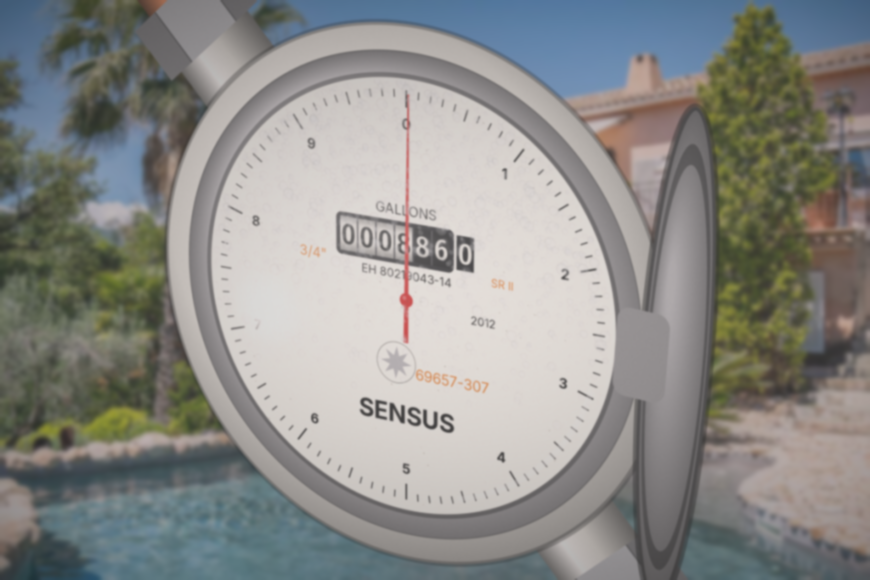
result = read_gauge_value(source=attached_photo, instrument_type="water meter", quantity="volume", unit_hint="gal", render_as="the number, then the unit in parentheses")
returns 8860.0 (gal)
